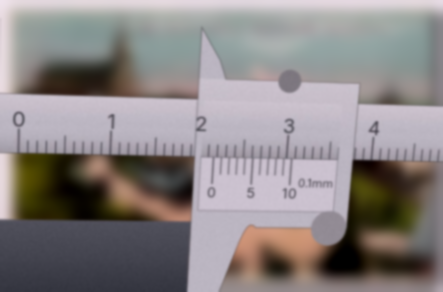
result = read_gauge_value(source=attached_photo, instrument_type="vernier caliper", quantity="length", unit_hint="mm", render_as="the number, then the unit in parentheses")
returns 21.6 (mm)
